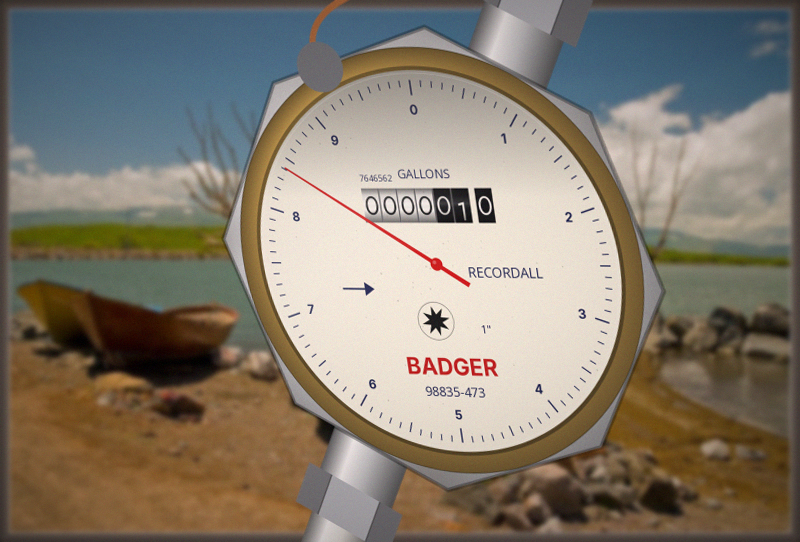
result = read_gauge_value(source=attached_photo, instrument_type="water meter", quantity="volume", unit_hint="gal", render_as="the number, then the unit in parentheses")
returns 8.4 (gal)
